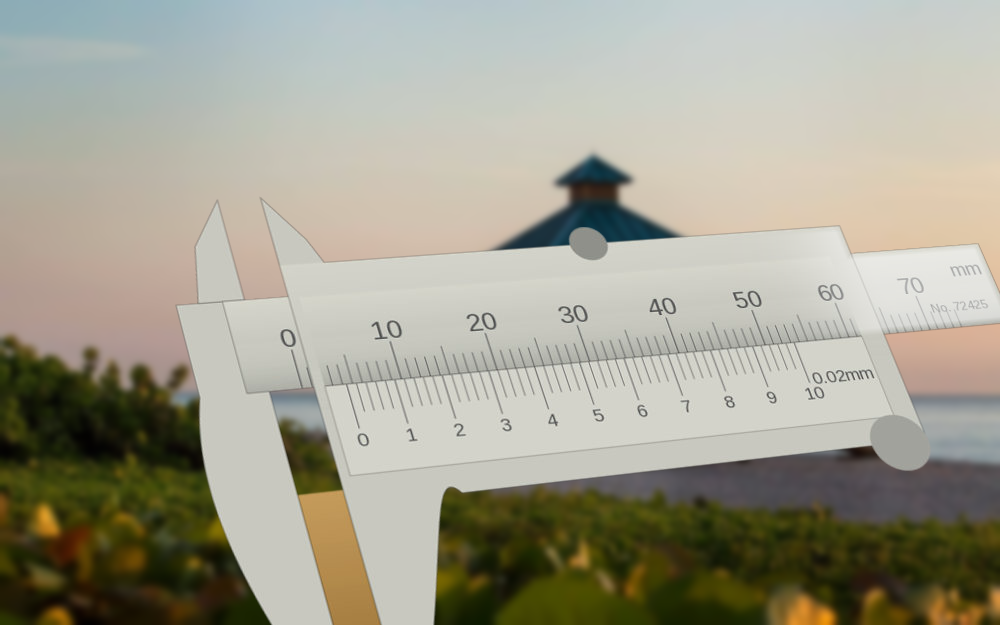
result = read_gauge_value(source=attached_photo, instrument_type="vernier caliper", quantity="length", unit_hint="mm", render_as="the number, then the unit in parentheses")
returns 4.4 (mm)
